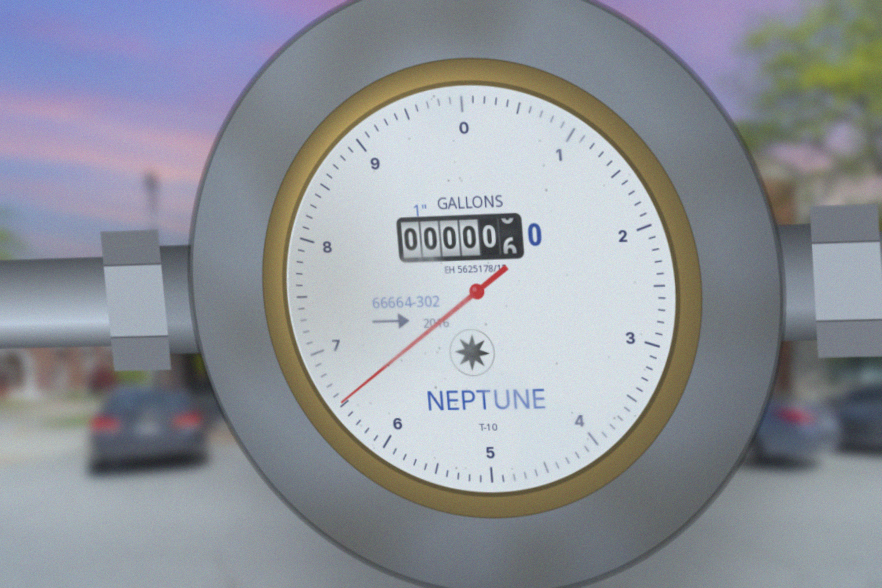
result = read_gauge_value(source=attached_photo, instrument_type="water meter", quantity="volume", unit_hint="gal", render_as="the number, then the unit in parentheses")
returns 56.5 (gal)
